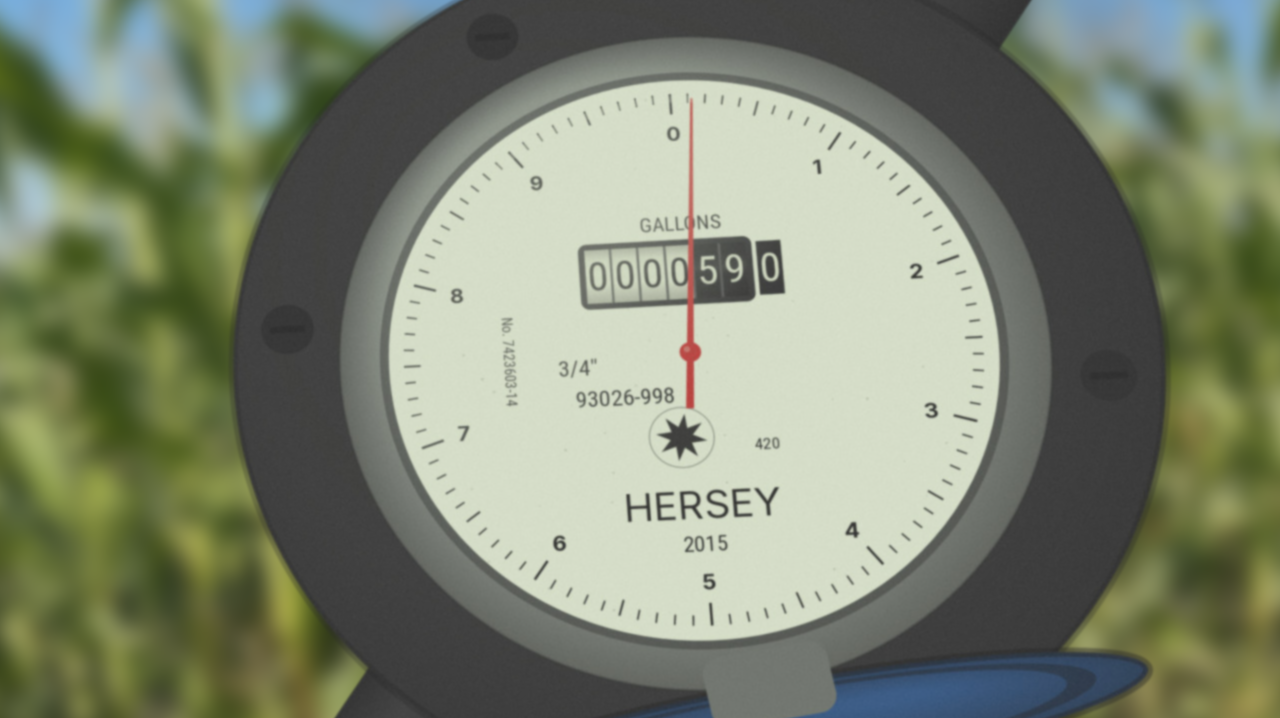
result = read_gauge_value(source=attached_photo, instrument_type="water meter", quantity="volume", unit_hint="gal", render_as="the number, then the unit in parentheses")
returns 590.1 (gal)
